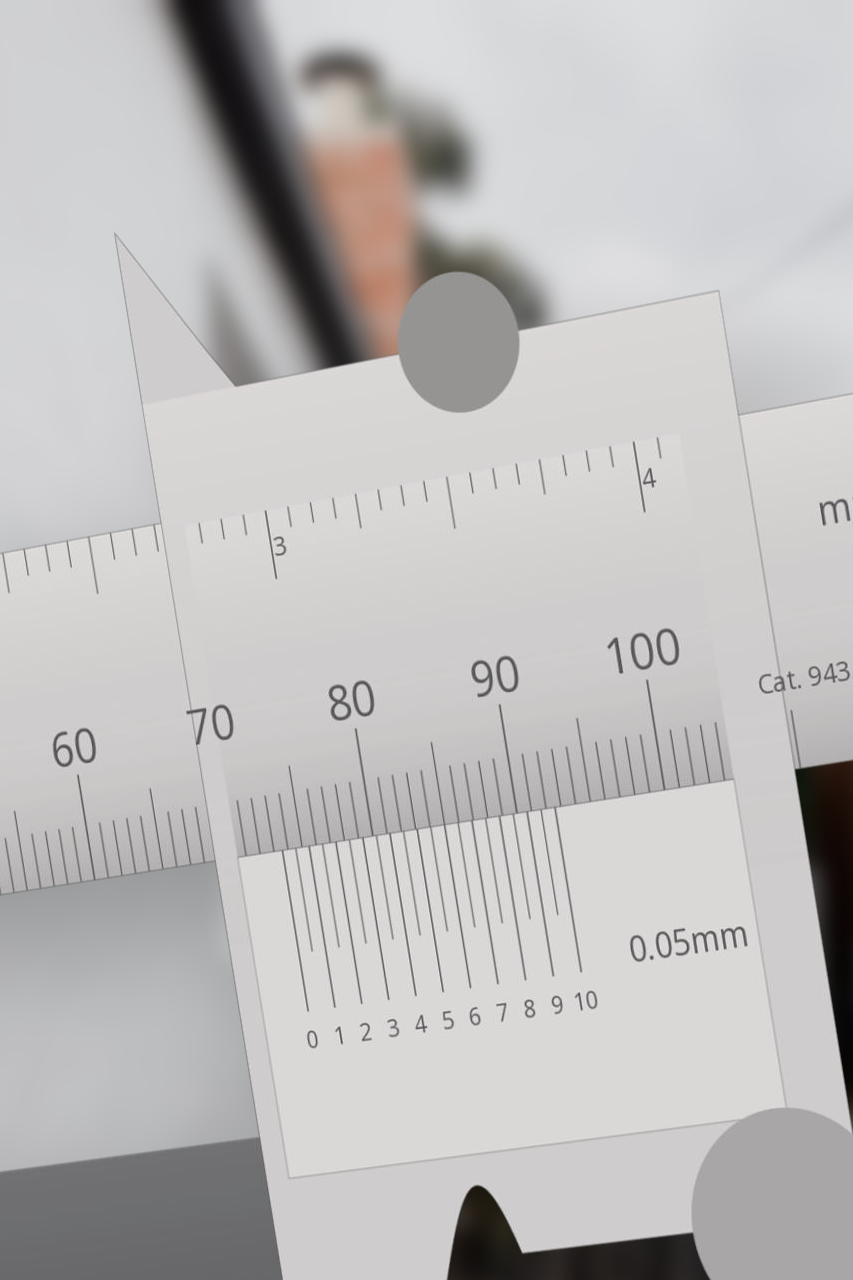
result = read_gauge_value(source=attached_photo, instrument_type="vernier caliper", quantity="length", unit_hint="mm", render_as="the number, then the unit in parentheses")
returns 73.6 (mm)
